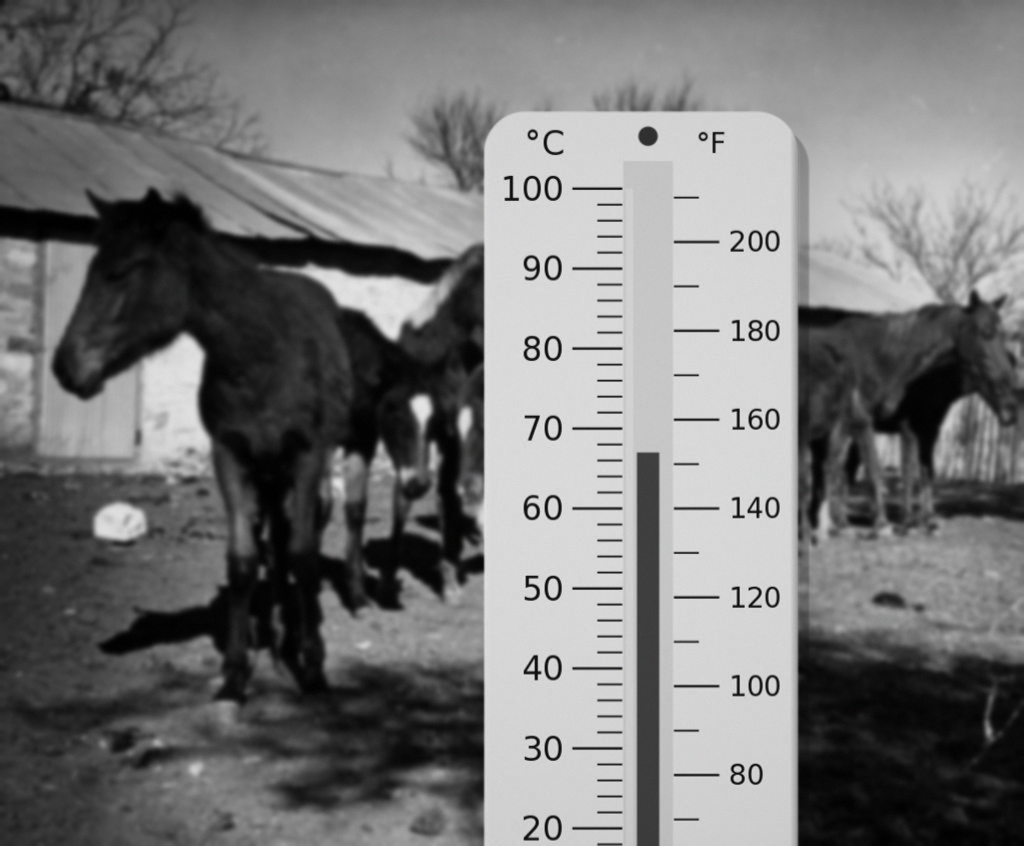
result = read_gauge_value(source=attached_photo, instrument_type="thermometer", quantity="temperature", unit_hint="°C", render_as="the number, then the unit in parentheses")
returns 67 (°C)
